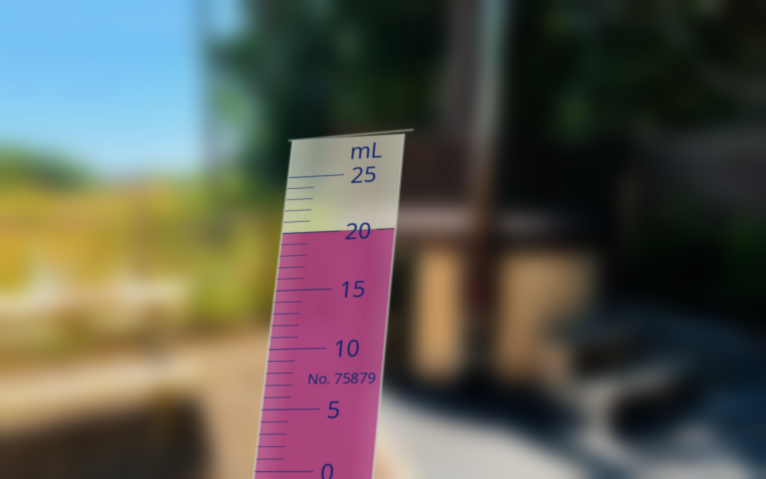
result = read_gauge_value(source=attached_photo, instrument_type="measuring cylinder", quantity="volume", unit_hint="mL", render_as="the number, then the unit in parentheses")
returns 20 (mL)
